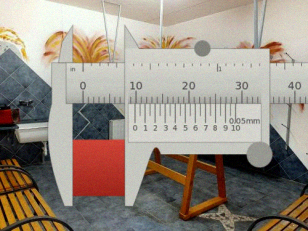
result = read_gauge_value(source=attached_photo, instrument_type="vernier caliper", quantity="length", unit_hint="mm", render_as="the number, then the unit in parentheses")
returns 9.8 (mm)
